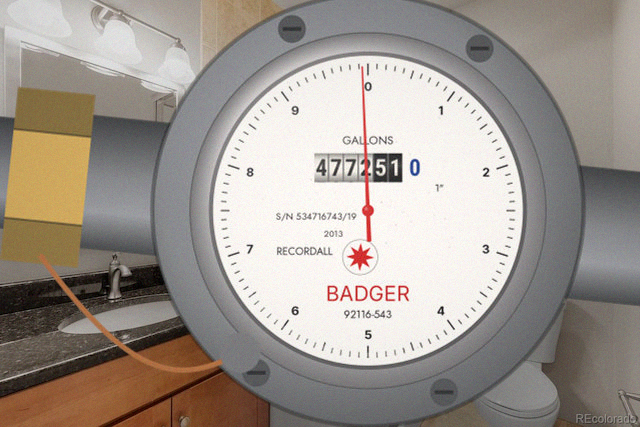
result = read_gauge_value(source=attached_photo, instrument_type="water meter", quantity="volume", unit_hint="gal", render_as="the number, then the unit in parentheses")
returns 4772509.9 (gal)
